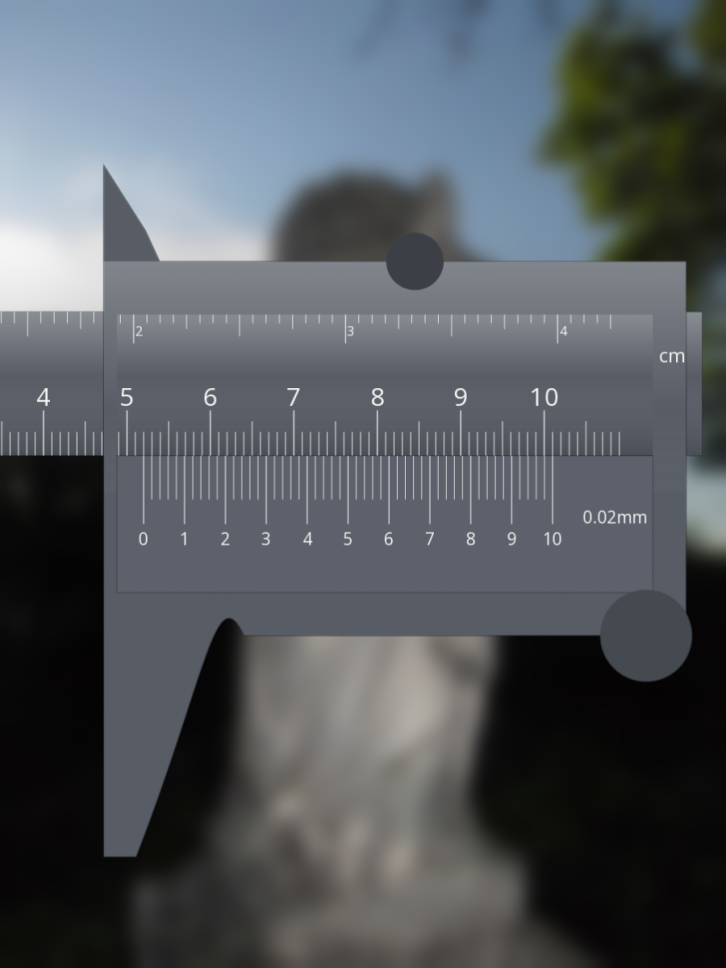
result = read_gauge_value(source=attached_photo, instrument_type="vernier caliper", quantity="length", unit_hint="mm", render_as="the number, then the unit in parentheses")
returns 52.0 (mm)
